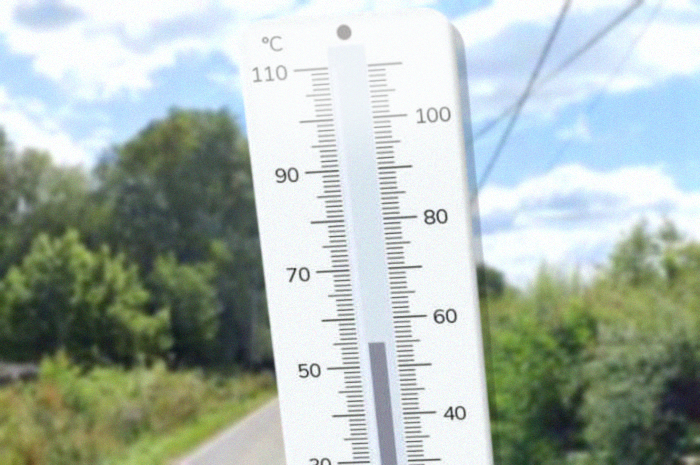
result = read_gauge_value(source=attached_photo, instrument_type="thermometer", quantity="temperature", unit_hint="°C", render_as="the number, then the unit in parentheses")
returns 55 (°C)
